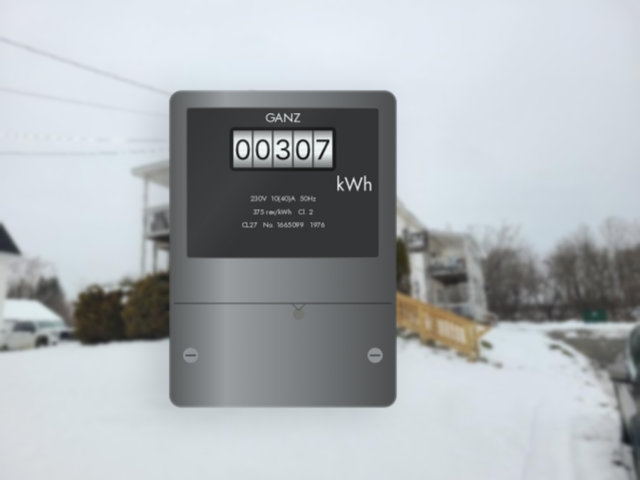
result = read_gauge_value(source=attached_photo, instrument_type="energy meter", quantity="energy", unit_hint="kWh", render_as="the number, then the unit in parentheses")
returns 307 (kWh)
